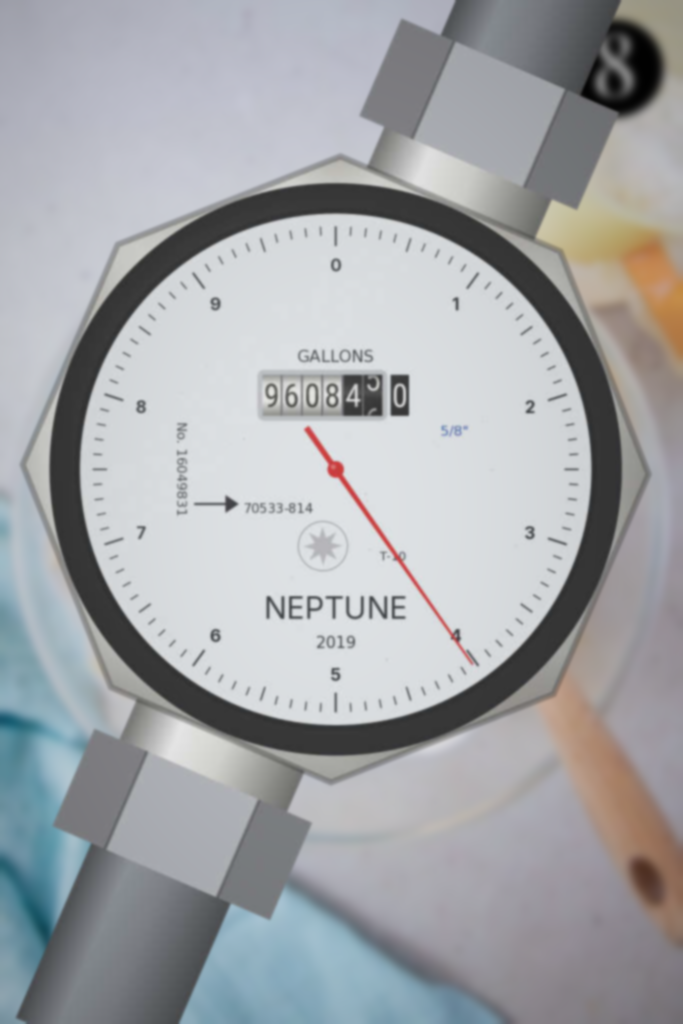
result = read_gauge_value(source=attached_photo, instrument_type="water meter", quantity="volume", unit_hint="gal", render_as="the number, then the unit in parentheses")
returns 9608454.0 (gal)
